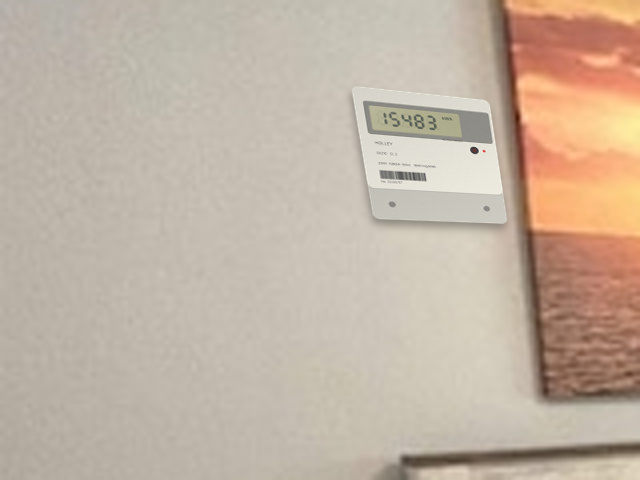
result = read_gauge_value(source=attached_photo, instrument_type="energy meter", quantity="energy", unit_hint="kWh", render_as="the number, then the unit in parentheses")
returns 15483 (kWh)
